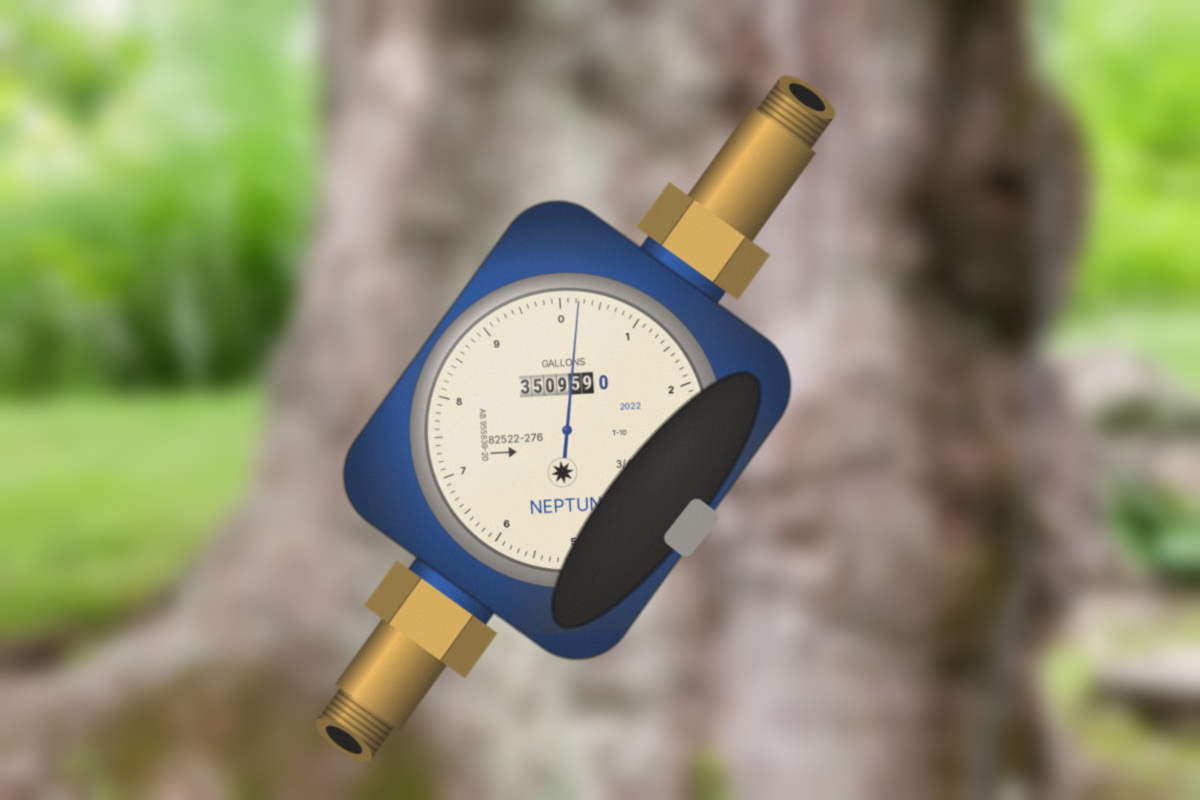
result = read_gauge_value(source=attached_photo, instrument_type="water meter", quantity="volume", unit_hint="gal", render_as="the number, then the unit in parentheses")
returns 3509590.2 (gal)
